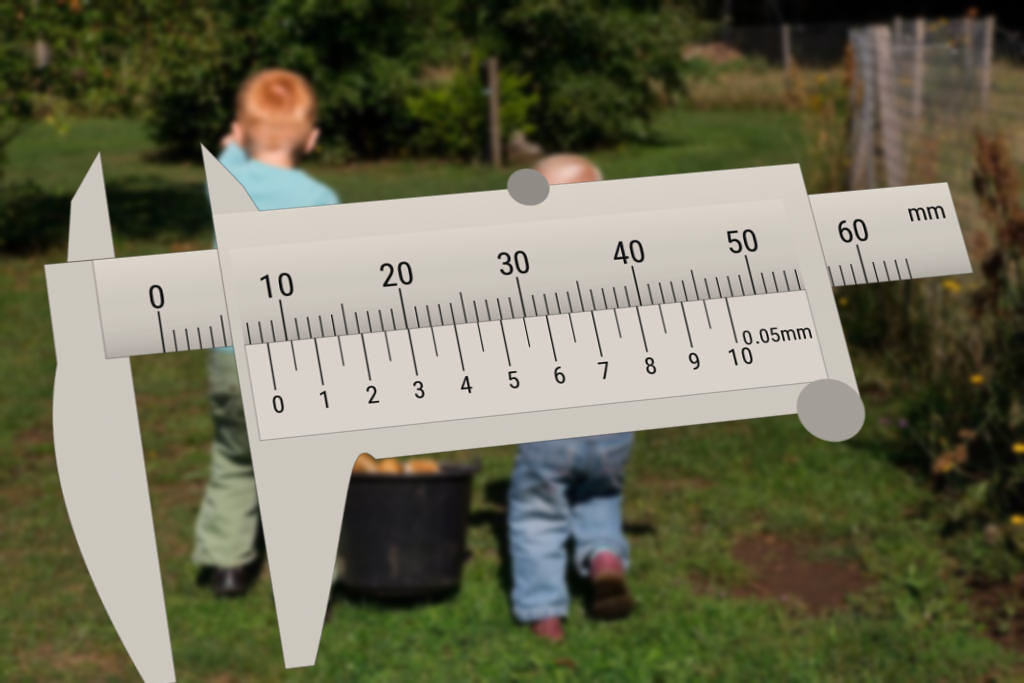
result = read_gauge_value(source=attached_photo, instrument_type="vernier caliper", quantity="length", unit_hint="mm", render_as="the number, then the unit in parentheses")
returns 8.4 (mm)
